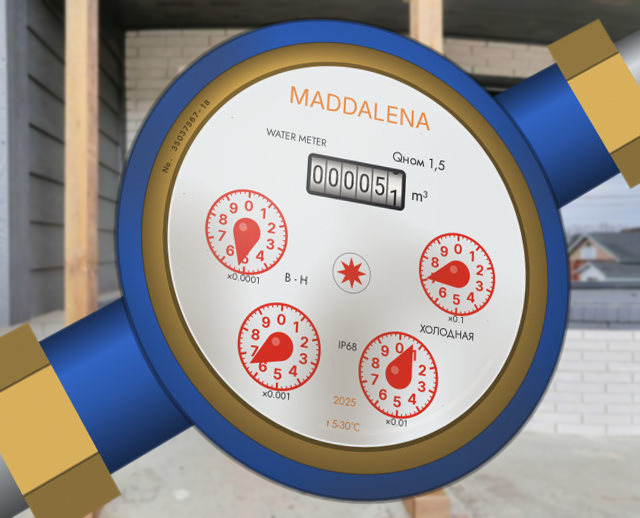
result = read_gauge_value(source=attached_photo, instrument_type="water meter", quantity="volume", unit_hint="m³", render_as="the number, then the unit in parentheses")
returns 50.7065 (m³)
